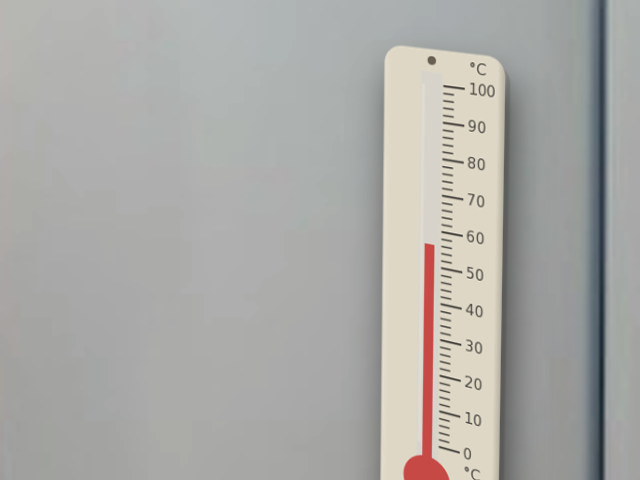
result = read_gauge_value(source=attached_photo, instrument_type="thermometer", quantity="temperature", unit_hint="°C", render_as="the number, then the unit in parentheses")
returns 56 (°C)
